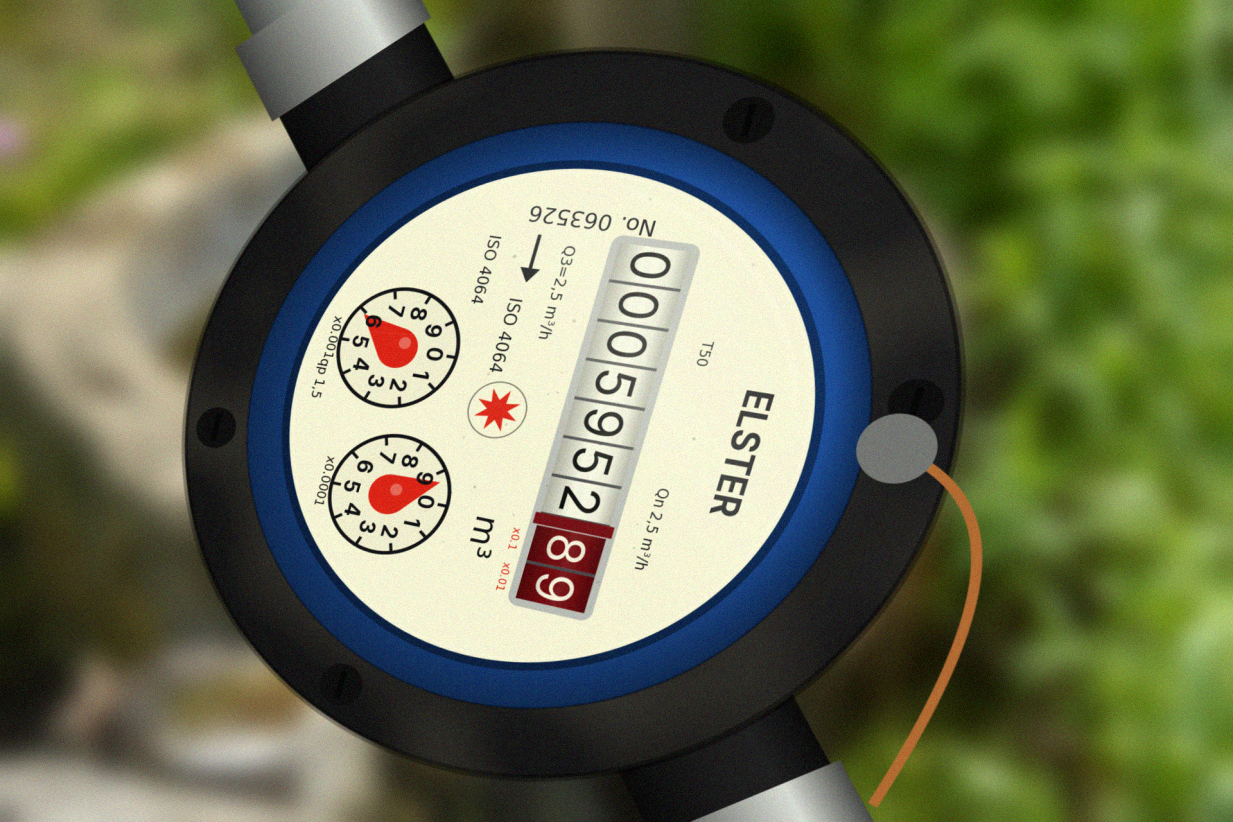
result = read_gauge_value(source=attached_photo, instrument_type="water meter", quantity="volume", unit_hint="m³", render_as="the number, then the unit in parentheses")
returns 5952.8959 (m³)
